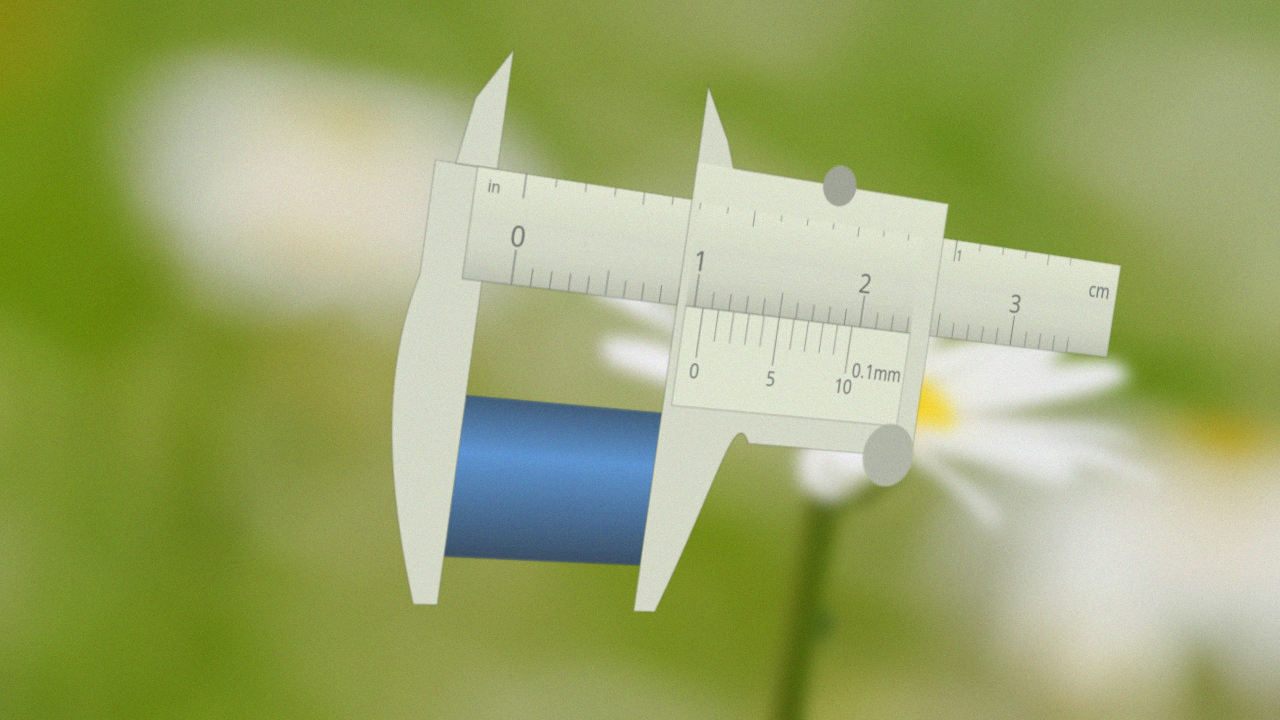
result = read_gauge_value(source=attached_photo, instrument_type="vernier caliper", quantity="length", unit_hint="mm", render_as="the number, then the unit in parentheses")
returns 10.5 (mm)
